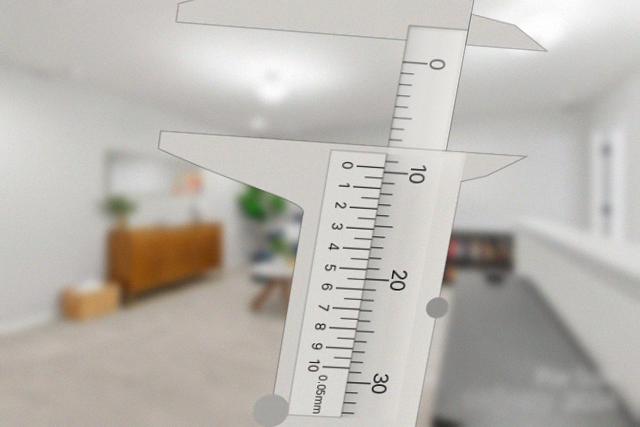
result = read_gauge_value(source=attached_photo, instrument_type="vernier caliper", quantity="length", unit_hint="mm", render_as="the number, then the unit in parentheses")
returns 9.6 (mm)
